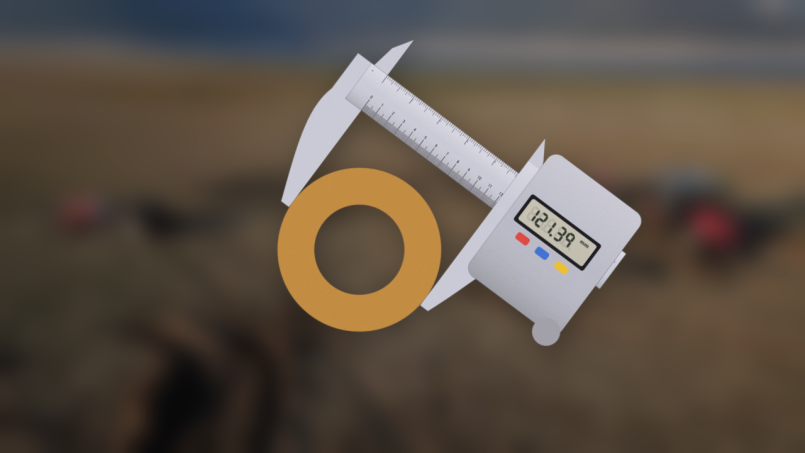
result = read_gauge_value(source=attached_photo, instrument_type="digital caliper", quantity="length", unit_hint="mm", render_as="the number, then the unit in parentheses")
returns 121.39 (mm)
